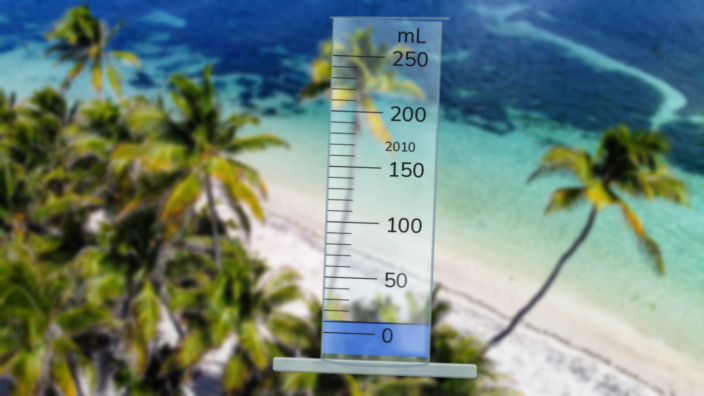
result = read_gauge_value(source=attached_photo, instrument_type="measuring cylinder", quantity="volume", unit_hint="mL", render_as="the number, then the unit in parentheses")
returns 10 (mL)
